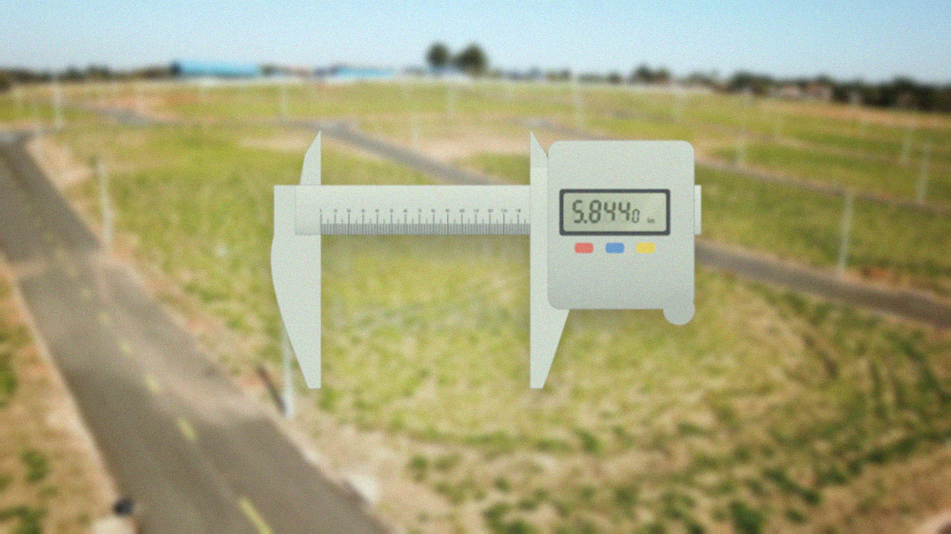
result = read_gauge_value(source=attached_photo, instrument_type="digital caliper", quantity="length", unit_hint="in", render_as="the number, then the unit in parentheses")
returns 5.8440 (in)
